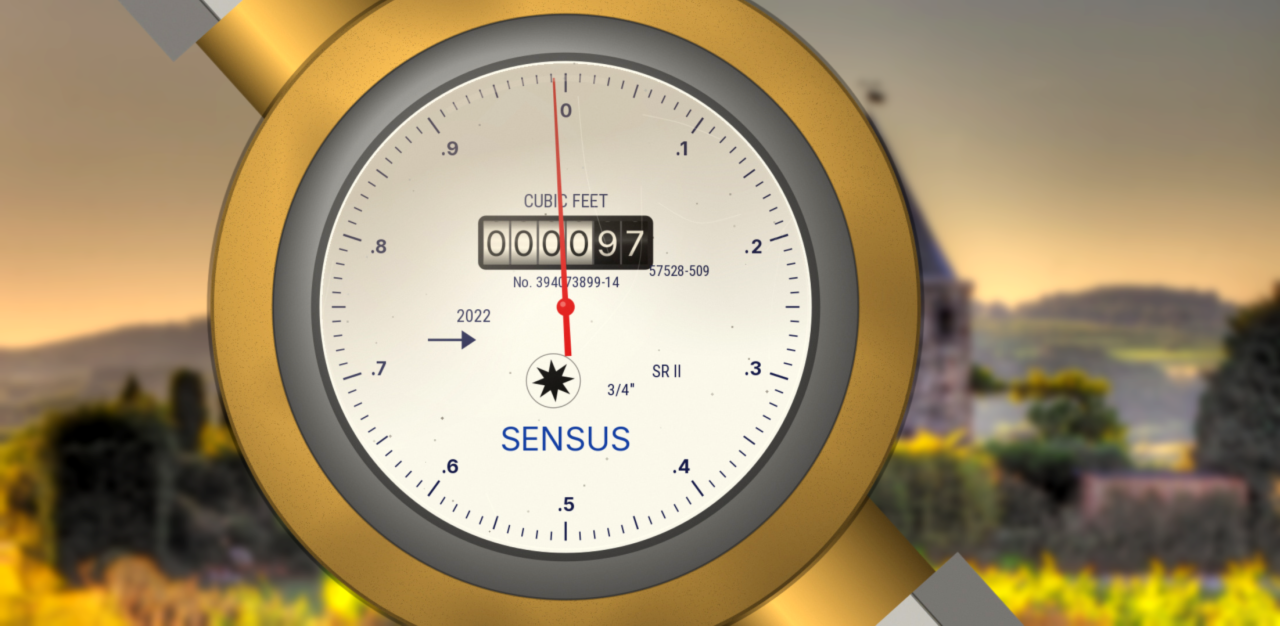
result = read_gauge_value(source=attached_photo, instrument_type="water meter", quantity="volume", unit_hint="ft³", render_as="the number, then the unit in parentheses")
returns 96.99 (ft³)
